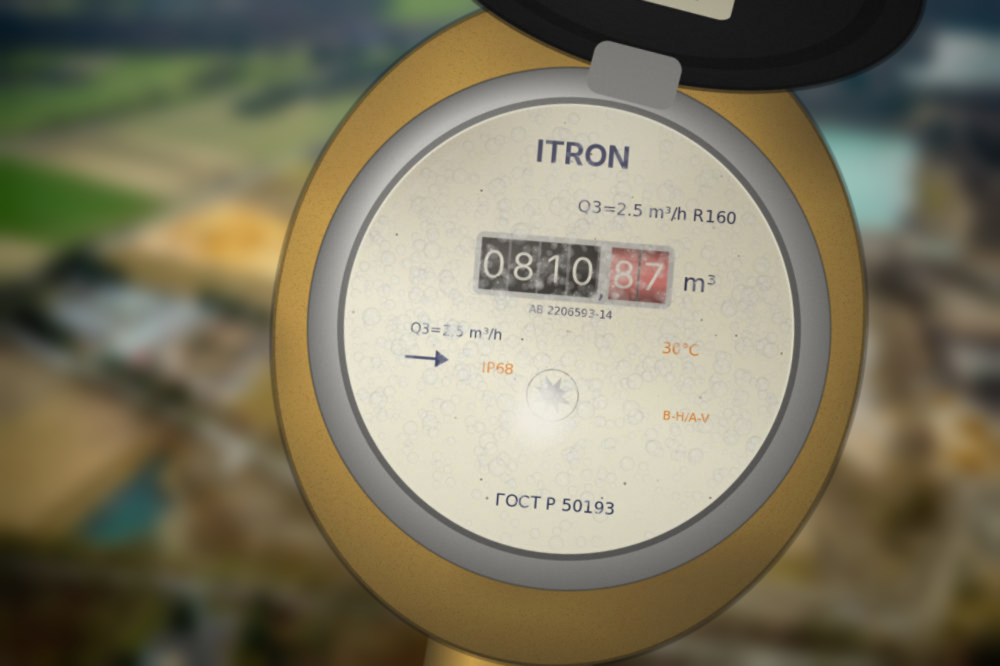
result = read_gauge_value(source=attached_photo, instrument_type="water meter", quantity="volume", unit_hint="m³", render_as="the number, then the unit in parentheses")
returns 810.87 (m³)
